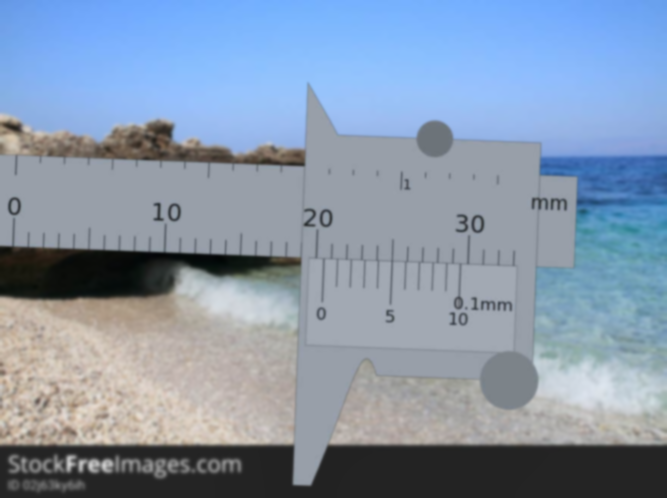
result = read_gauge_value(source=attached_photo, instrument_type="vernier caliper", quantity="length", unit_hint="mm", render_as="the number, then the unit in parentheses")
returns 20.5 (mm)
